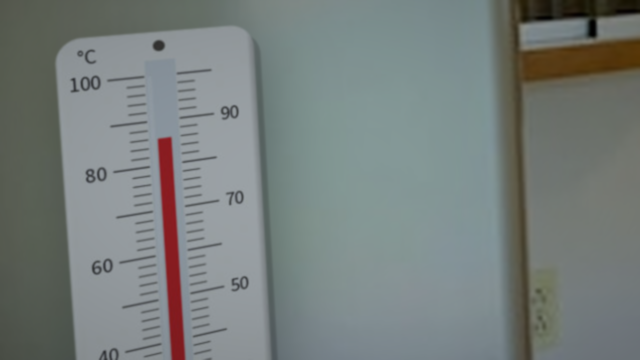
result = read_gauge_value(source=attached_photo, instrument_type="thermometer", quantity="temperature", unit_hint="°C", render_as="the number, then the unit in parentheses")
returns 86 (°C)
